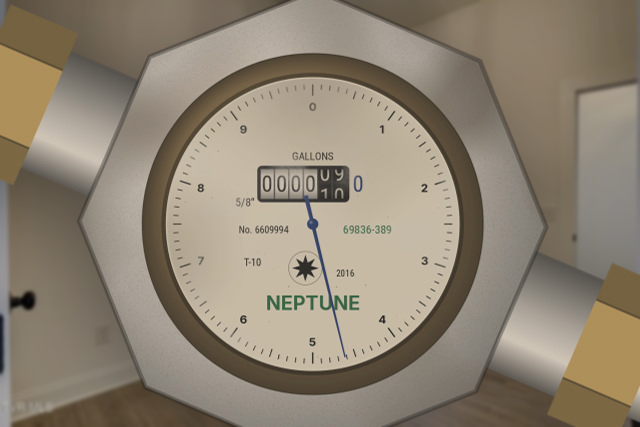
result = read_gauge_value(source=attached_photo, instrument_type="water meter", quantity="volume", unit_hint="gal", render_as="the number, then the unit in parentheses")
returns 94.6 (gal)
